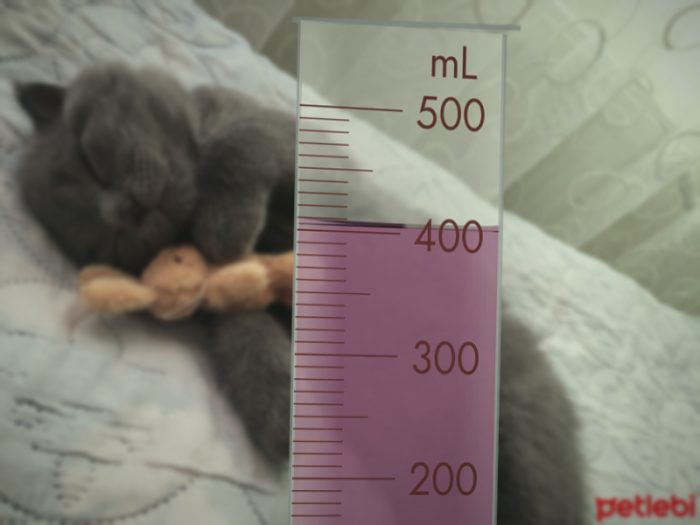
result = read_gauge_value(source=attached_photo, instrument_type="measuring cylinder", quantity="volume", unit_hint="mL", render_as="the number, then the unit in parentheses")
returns 405 (mL)
